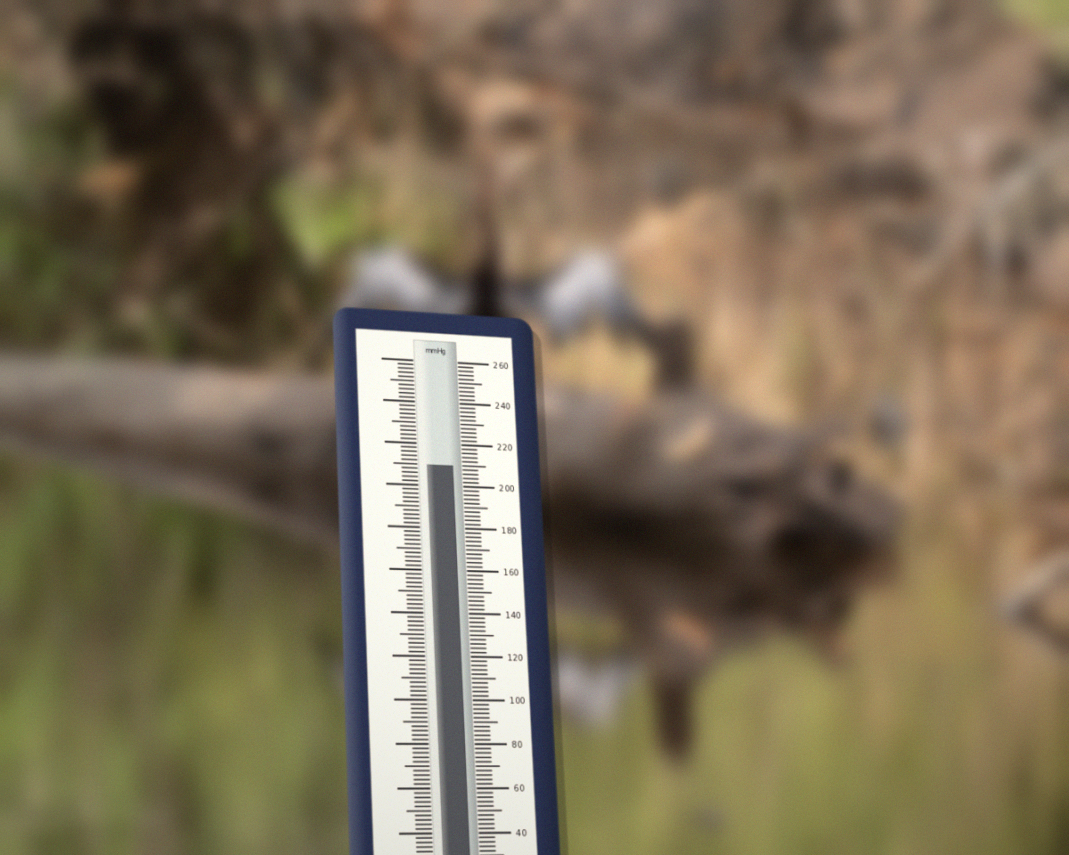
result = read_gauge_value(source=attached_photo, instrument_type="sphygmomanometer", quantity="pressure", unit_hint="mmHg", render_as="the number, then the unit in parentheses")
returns 210 (mmHg)
